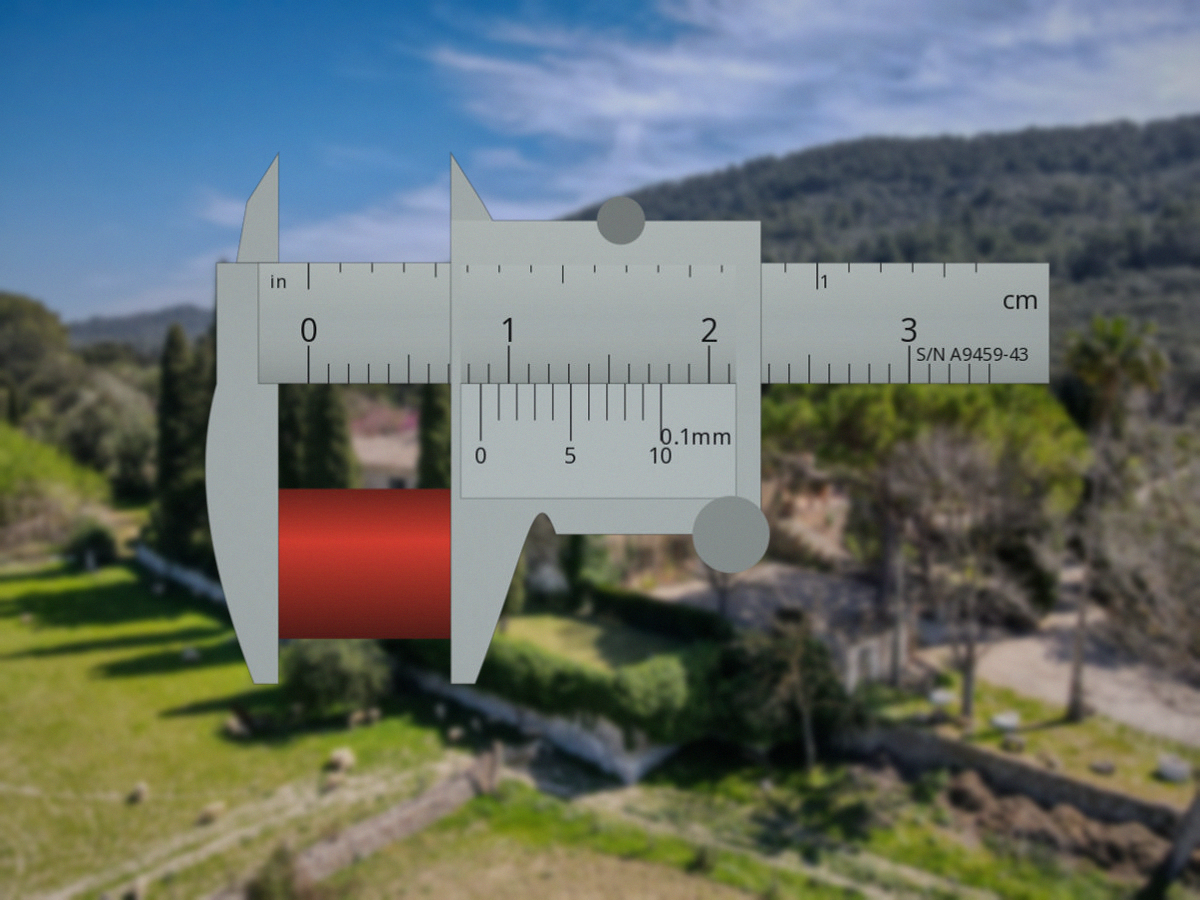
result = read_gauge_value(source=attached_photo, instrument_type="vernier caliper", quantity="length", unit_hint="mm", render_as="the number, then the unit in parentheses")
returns 8.6 (mm)
